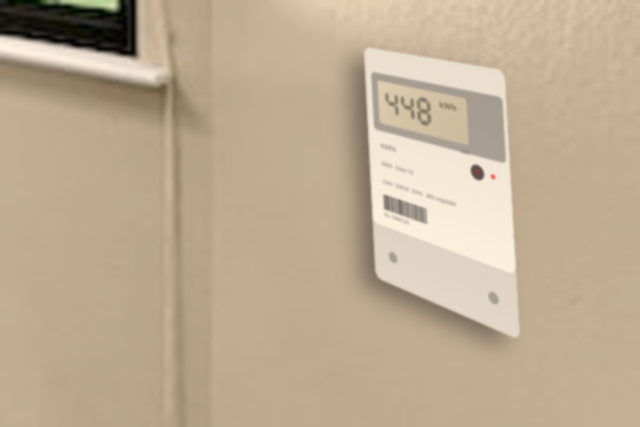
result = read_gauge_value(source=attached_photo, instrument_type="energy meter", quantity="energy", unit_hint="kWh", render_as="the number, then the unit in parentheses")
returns 448 (kWh)
